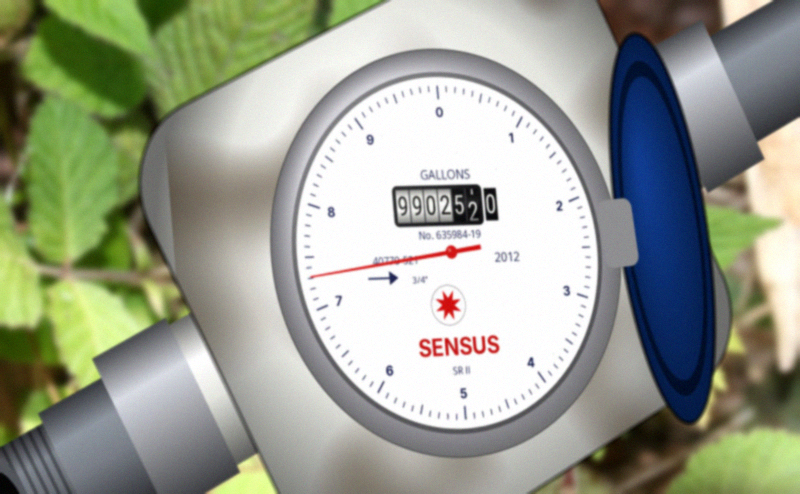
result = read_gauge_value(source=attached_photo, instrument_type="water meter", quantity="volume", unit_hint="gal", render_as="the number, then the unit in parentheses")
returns 9902517.3 (gal)
